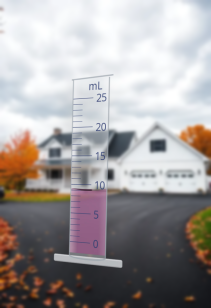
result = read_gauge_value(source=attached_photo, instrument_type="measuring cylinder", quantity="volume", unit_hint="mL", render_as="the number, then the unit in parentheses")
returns 9 (mL)
